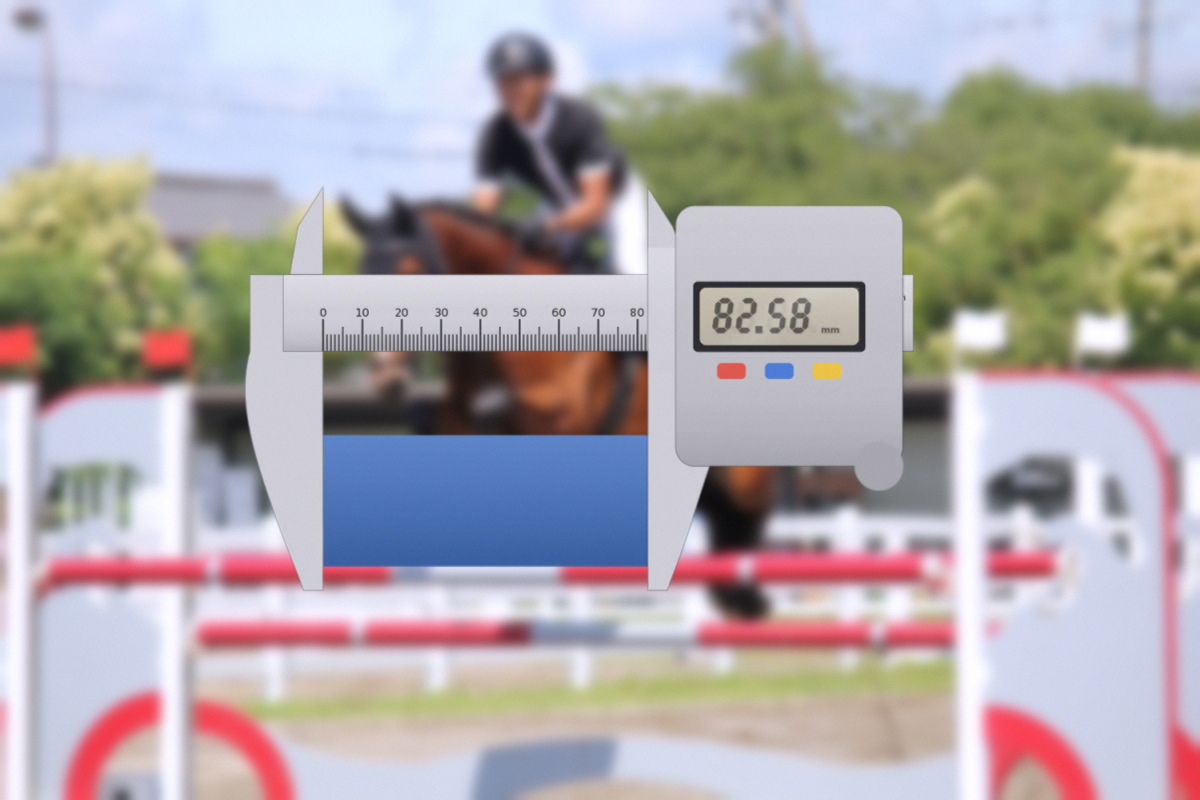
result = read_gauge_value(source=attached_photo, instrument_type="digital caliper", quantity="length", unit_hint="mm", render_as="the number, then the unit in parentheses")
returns 82.58 (mm)
